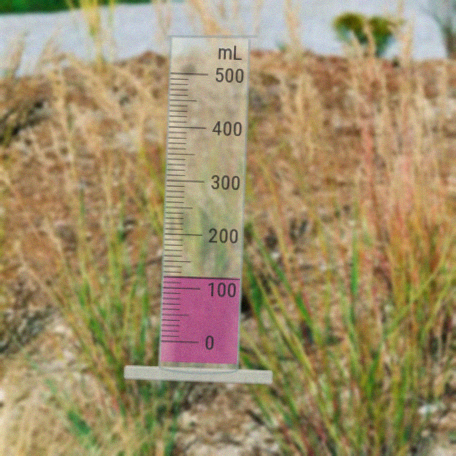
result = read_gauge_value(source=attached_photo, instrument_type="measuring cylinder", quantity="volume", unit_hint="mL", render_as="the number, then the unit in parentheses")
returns 120 (mL)
